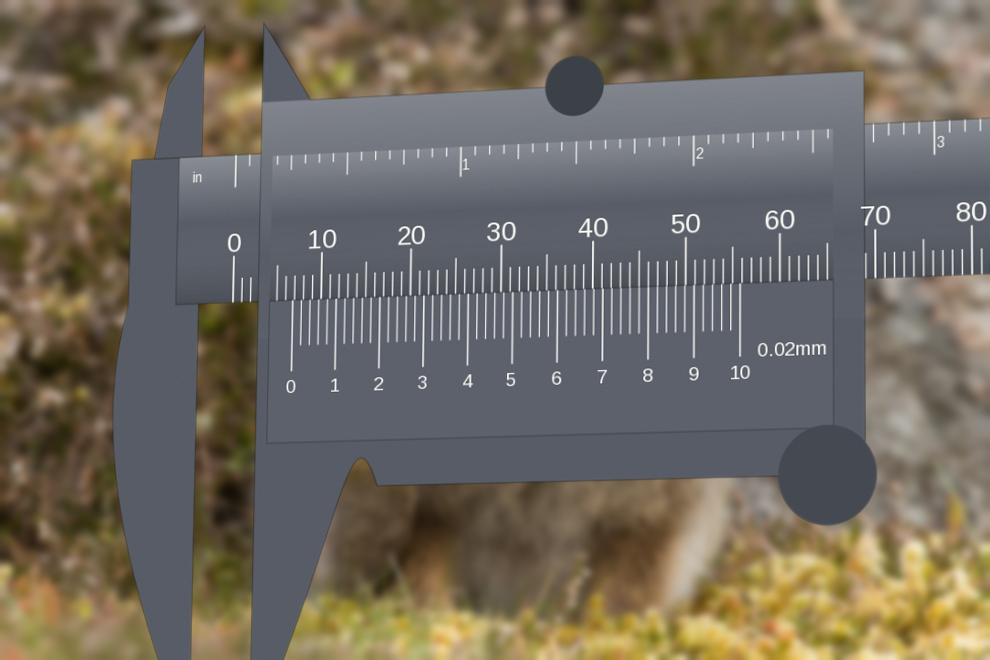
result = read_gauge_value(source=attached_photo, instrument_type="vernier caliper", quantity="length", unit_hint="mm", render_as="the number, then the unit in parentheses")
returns 6.8 (mm)
